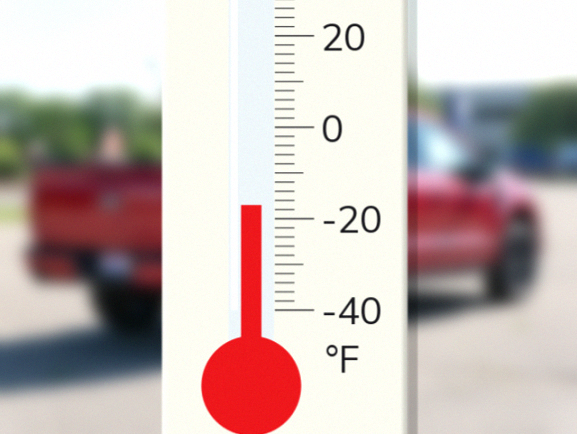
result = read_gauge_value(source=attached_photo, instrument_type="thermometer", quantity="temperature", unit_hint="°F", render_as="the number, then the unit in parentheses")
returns -17 (°F)
